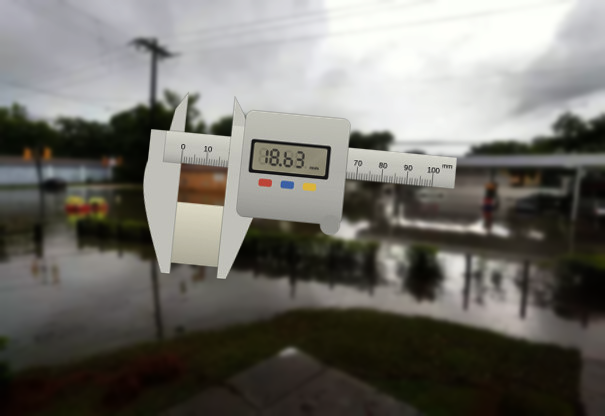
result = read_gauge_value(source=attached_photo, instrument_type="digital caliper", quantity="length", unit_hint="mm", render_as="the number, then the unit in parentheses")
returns 18.63 (mm)
